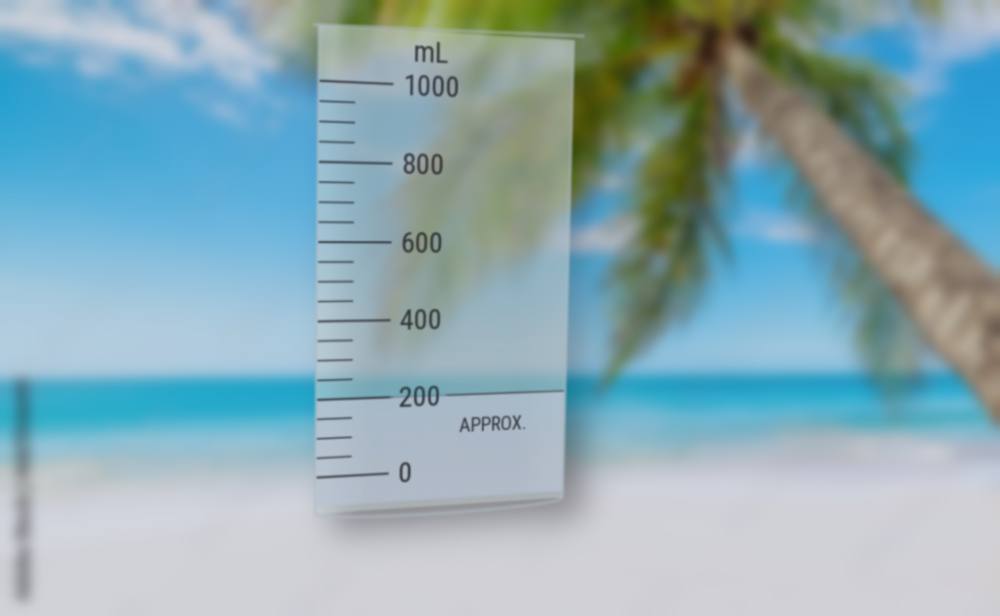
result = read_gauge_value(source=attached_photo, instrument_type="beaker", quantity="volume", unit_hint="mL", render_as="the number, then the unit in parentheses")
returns 200 (mL)
